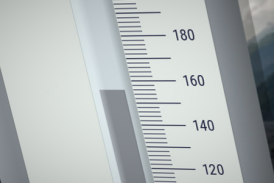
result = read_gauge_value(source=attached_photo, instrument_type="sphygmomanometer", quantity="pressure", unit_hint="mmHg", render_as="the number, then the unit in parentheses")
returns 156 (mmHg)
